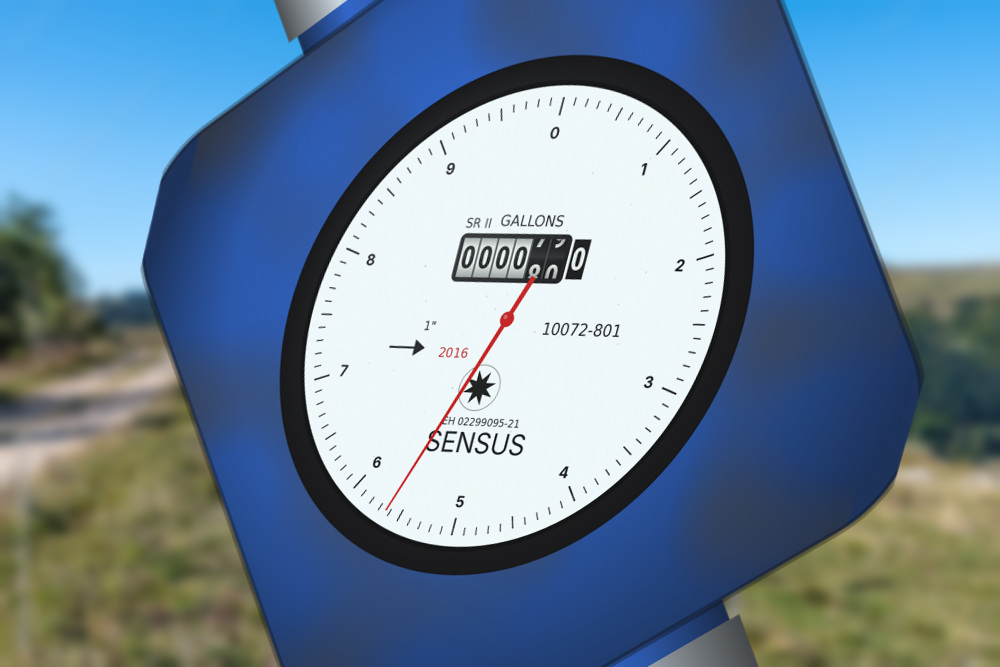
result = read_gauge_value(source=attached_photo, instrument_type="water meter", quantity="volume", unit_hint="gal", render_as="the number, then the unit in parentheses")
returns 795.6 (gal)
